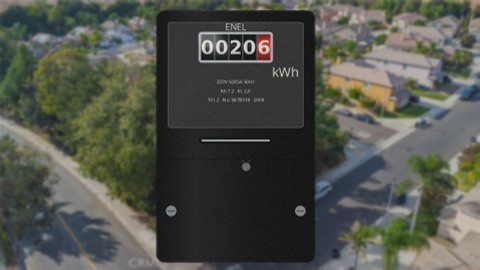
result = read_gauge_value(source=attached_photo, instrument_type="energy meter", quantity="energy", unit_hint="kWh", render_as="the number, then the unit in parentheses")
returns 20.6 (kWh)
